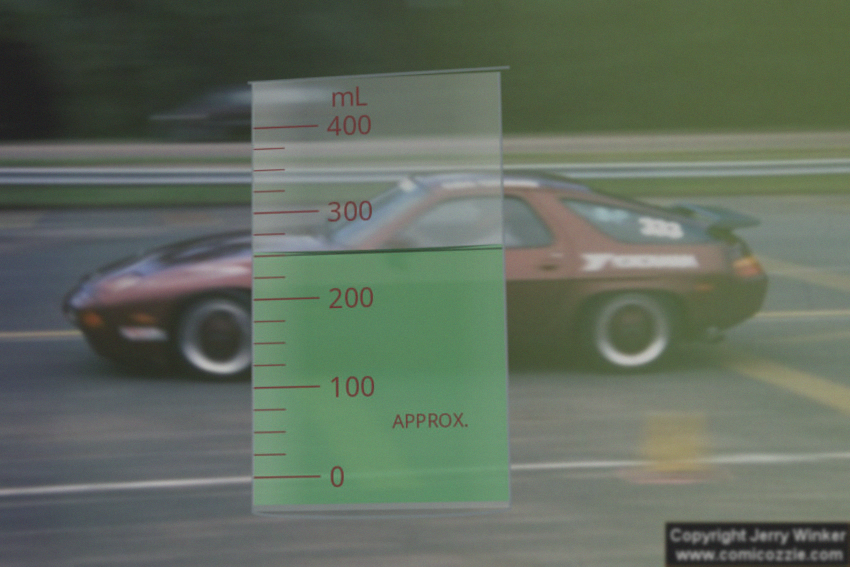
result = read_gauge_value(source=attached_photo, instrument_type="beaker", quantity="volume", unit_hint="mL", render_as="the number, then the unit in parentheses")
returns 250 (mL)
